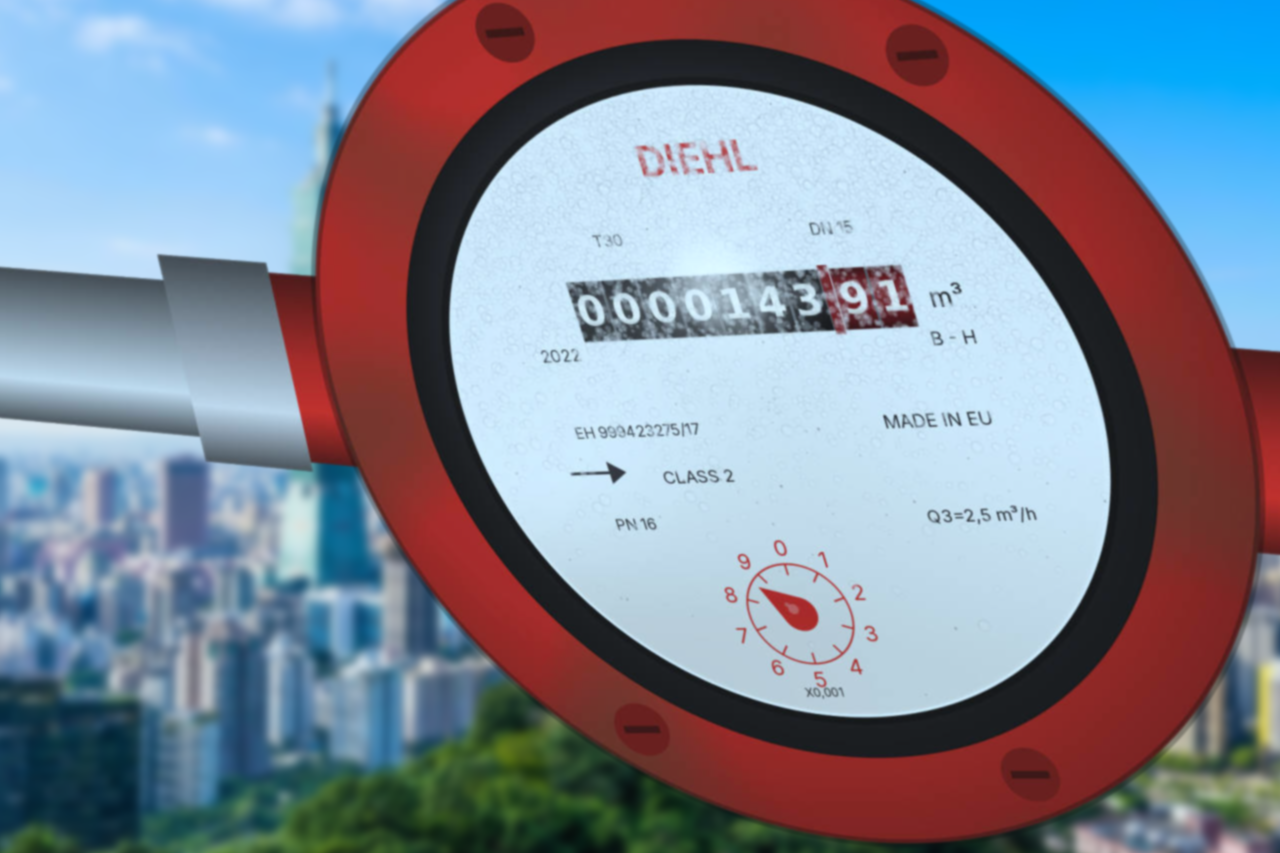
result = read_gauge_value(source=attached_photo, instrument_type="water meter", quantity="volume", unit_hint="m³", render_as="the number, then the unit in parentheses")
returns 143.918 (m³)
